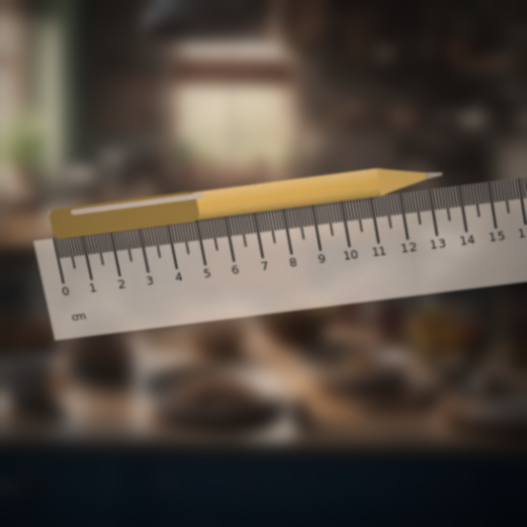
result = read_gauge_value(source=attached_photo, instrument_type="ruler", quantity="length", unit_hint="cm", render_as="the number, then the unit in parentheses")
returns 13.5 (cm)
